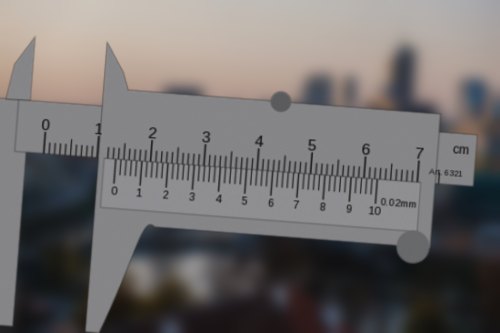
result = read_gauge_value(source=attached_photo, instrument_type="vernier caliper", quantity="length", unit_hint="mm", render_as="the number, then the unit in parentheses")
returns 13.5 (mm)
